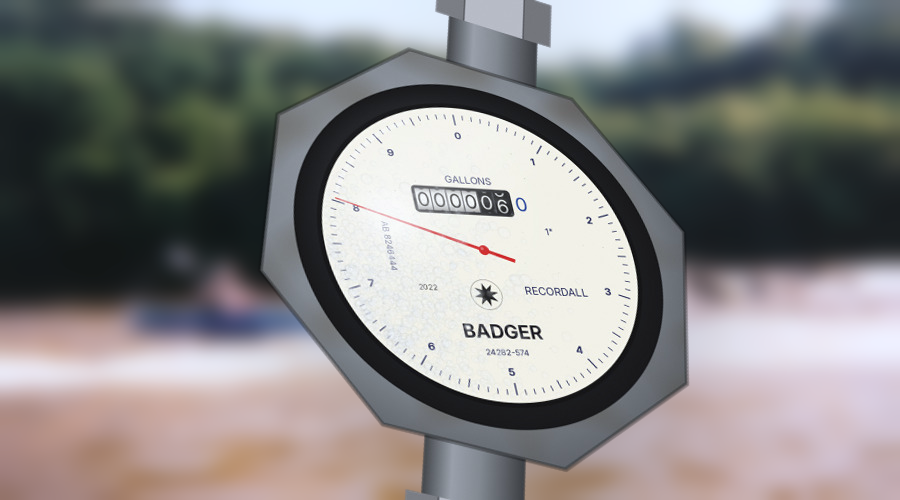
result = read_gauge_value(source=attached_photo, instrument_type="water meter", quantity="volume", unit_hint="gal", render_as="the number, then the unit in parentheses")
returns 58.0 (gal)
